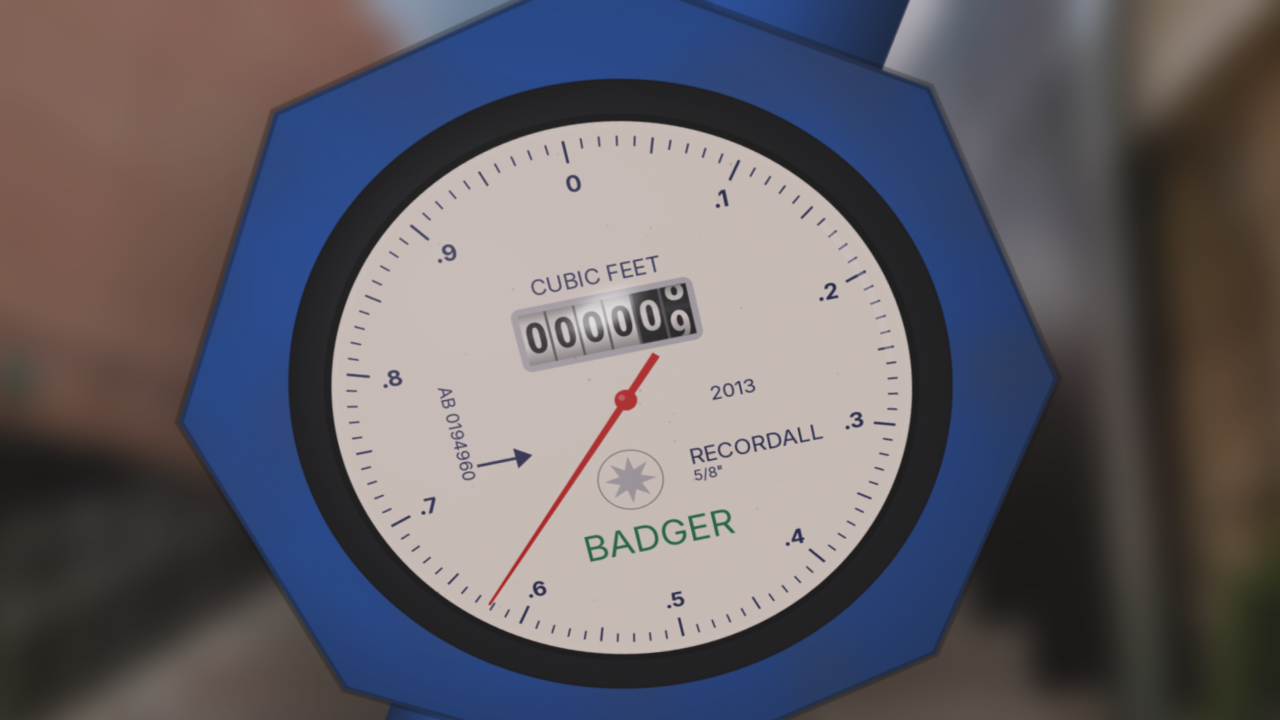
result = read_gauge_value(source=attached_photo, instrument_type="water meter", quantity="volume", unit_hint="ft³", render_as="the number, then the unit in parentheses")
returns 8.62 (ft³)
